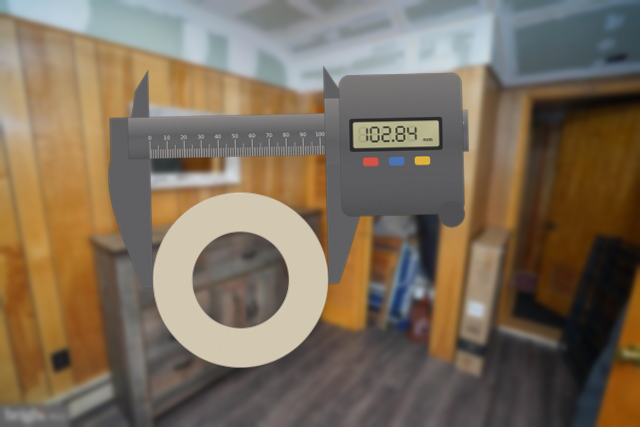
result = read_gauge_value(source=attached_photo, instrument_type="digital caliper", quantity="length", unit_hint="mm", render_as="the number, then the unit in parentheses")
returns 102.84 (mm)
